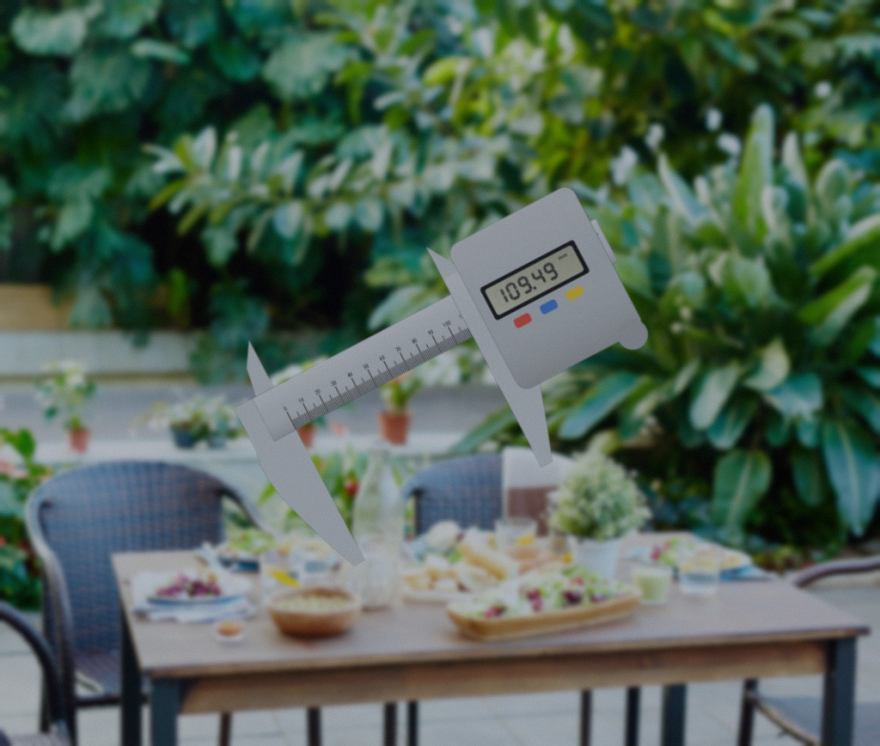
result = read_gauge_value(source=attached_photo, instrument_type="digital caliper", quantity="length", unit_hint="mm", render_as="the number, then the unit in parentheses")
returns 109.49 (mm)
